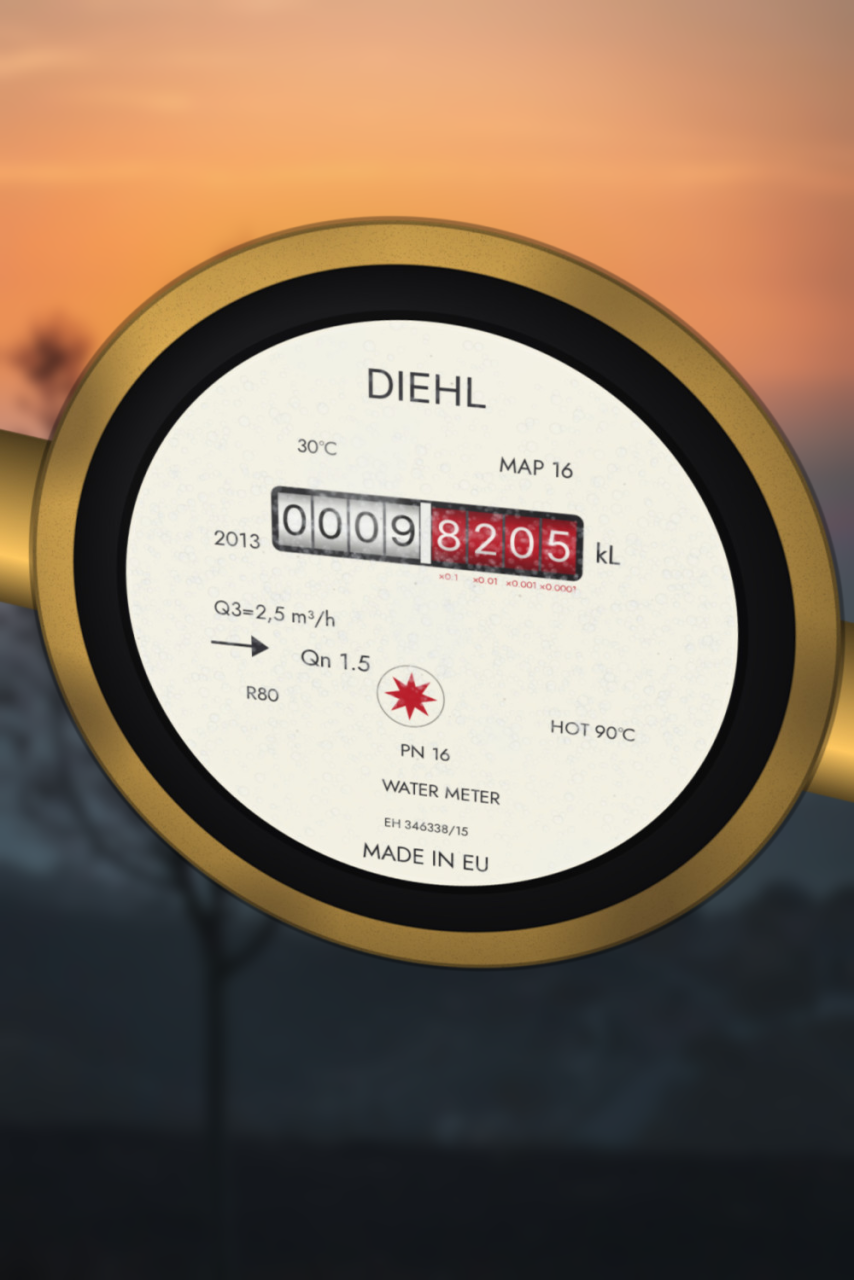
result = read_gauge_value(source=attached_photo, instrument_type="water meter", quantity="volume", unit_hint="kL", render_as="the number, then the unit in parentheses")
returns 9.8205 (kL)
